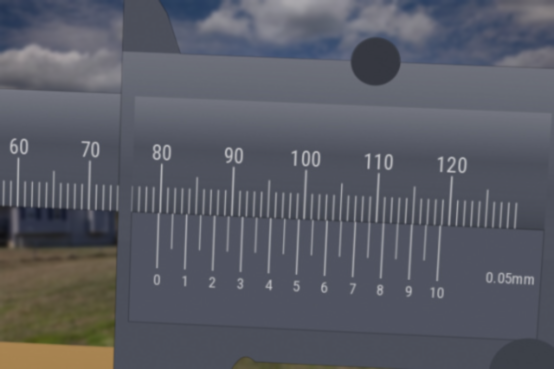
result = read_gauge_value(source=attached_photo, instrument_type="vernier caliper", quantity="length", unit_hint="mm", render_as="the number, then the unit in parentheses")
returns 79.8 (mm)
